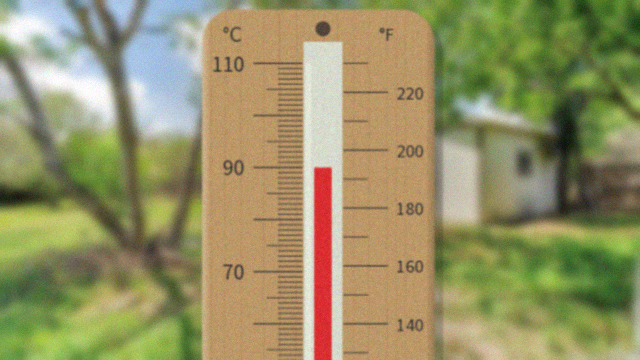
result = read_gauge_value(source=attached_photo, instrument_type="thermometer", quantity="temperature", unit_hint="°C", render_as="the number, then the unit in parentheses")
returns 90 (°C)
